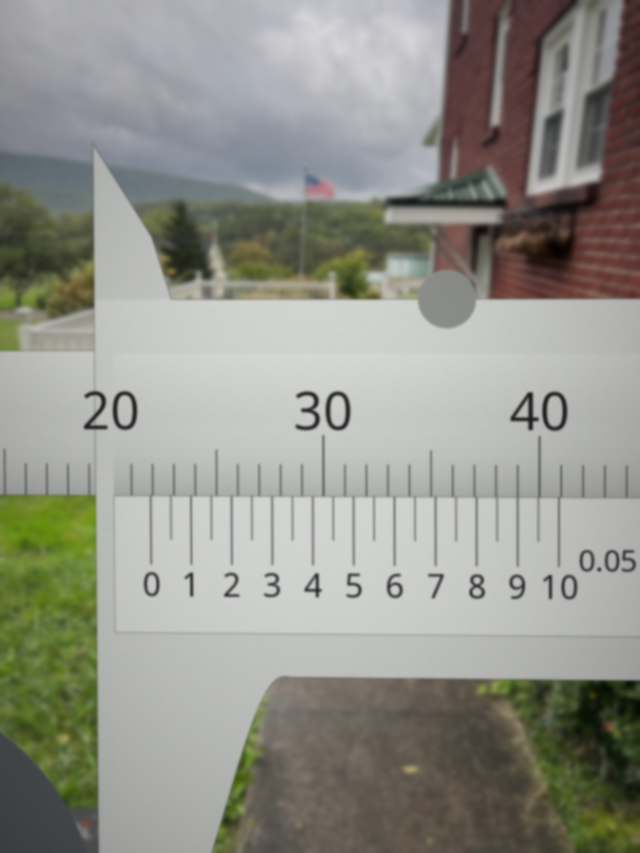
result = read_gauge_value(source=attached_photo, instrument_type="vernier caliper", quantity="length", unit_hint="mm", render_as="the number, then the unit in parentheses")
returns 21.9 (mm)
